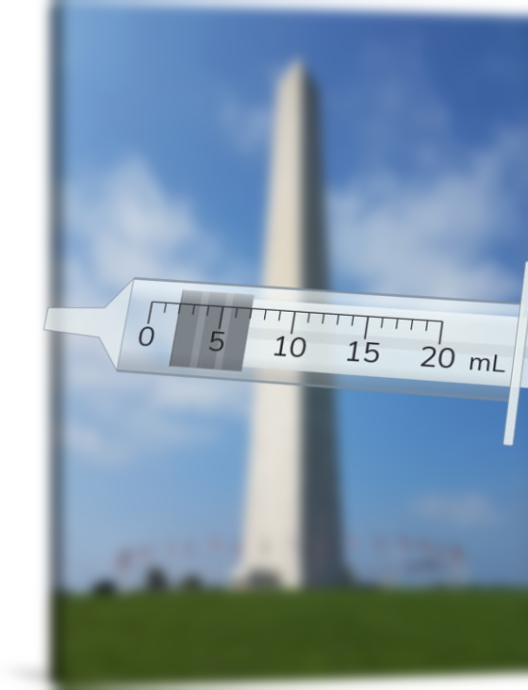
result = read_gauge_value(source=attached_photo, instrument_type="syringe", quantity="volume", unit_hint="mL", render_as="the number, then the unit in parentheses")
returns 2 (mL)
